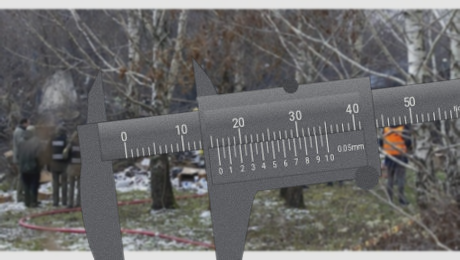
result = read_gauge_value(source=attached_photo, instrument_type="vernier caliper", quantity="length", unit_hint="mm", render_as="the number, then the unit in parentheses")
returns 16.0 (mm)
